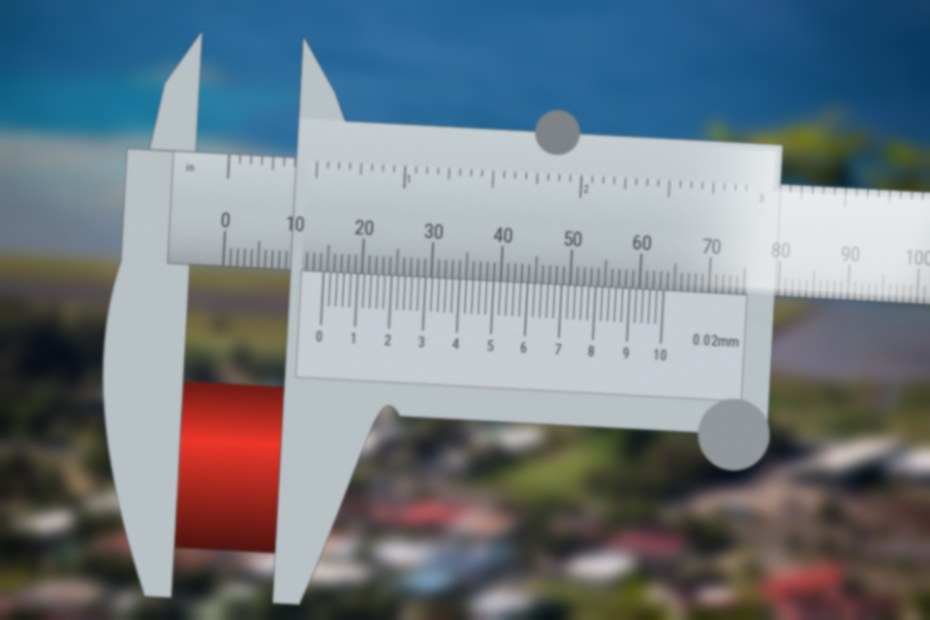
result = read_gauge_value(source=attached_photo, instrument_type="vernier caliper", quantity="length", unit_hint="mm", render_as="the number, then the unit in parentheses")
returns 14.5 (mm)
